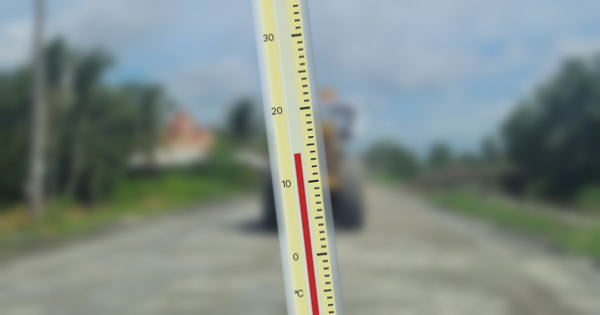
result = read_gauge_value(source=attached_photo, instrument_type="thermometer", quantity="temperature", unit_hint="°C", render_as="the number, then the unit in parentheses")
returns 14 (°C)
